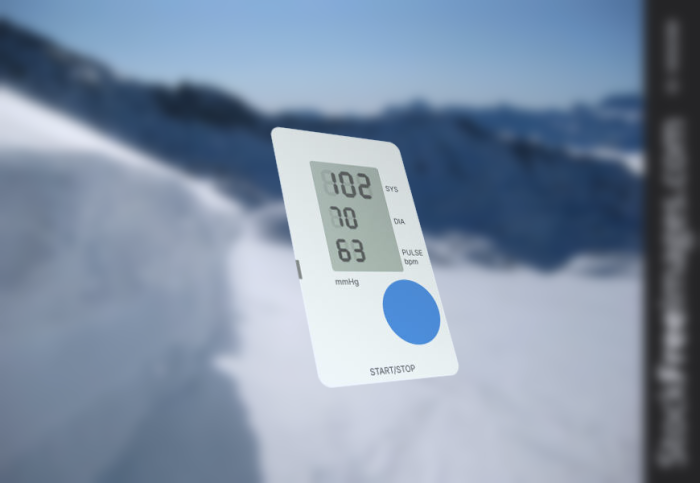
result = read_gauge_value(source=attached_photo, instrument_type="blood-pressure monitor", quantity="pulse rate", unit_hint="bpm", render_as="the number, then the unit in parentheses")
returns 63 (bpm)
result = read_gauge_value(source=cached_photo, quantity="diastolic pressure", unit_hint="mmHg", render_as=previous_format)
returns 70 (mmHg)
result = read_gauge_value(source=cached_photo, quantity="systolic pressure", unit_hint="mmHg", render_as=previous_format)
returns 102 (mmHg)
